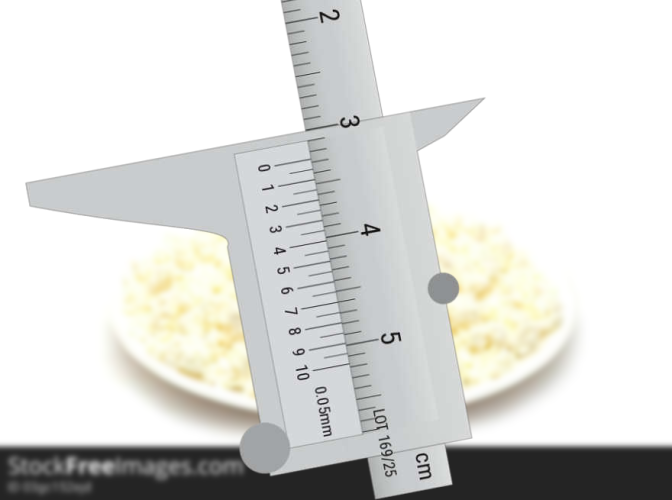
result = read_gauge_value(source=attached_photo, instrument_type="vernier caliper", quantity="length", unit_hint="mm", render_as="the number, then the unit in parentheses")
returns 32.7 (mm)
